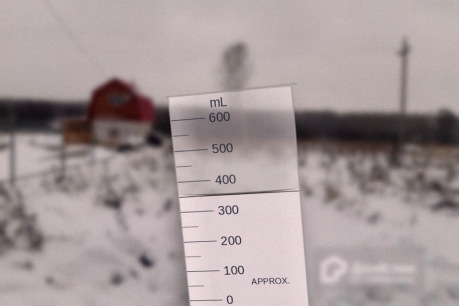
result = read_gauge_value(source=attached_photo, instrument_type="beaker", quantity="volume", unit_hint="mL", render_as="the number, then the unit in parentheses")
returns 350 (mL)
